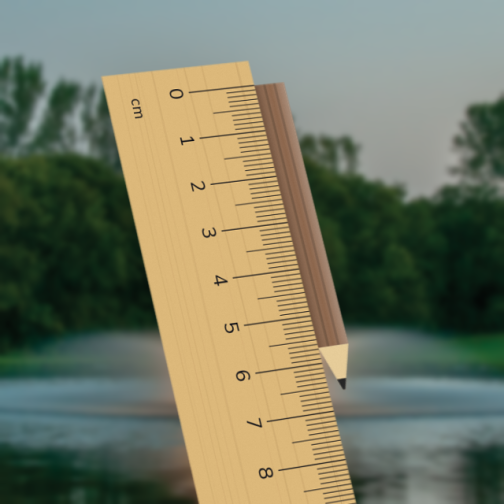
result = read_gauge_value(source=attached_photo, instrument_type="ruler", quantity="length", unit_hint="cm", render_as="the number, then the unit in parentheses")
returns 6.6 (cm)
